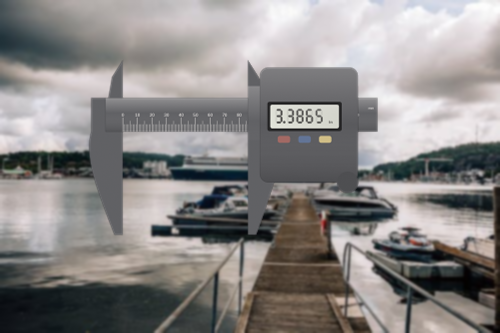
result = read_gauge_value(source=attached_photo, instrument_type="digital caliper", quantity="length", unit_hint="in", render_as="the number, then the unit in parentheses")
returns 3.3865 (in)
